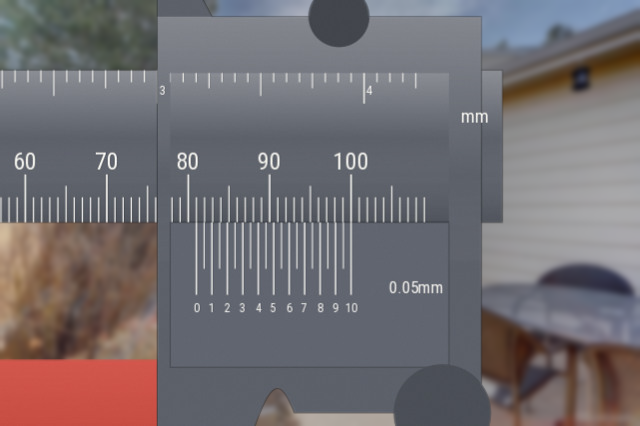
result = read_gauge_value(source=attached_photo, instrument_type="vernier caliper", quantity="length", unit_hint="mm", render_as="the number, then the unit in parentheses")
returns 81.0 (mm)
